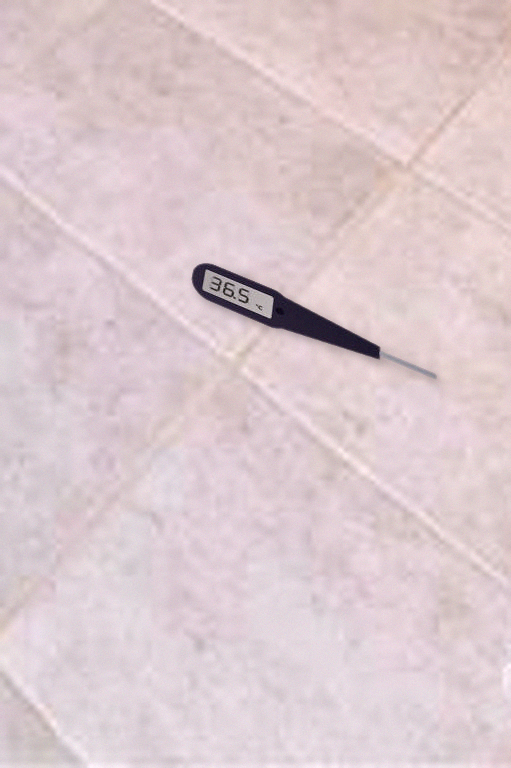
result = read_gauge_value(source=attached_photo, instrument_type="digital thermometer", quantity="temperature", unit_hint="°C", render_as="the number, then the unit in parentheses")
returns 36.5 (°C)
